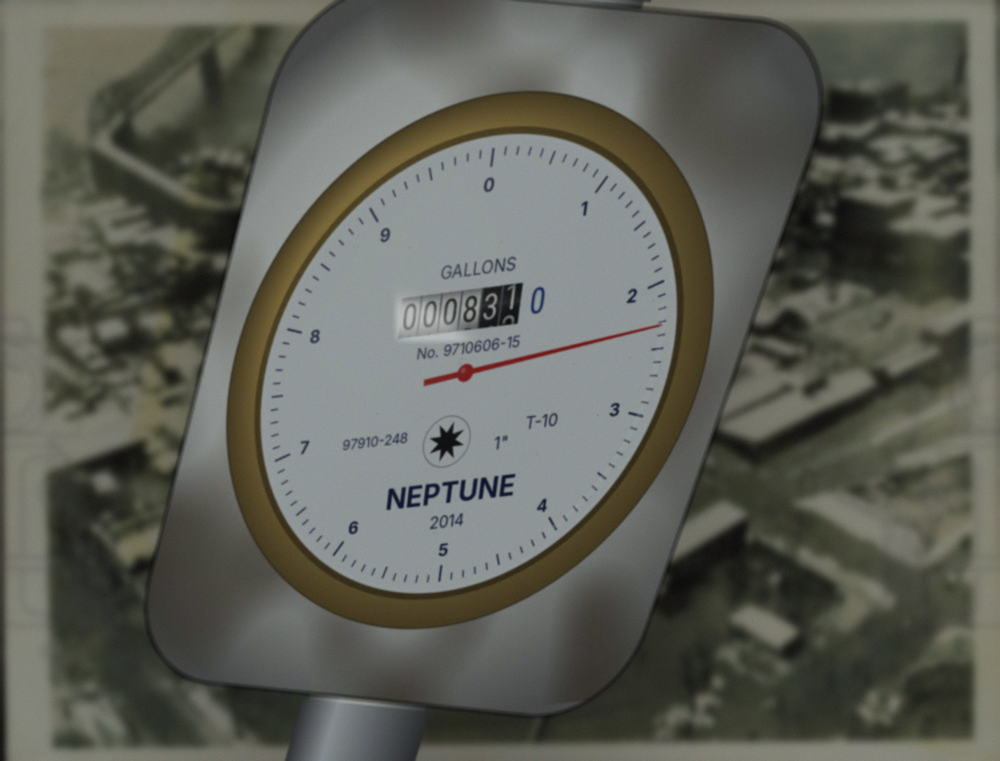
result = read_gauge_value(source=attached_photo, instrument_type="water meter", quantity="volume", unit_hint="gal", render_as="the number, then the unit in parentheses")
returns 8312.3 (gal)
